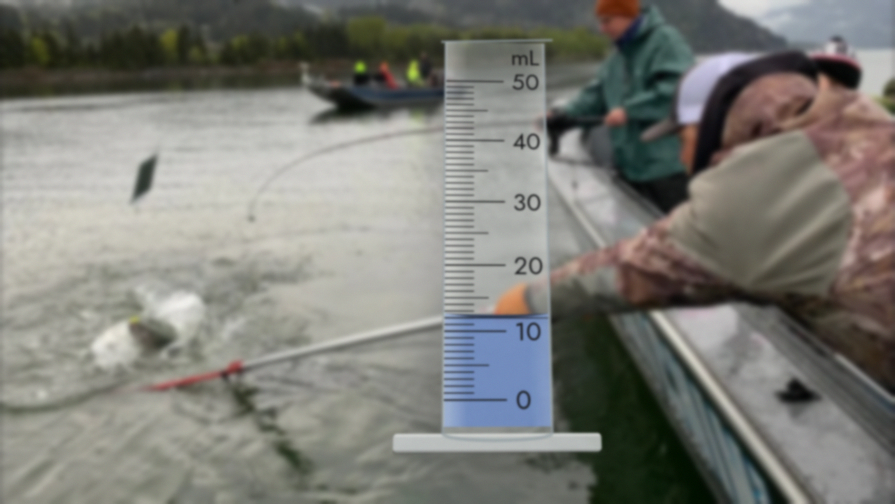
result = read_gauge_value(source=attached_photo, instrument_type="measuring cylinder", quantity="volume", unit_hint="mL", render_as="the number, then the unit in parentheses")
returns 12 (mL)
